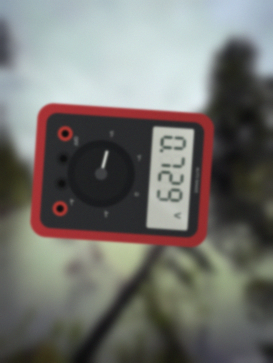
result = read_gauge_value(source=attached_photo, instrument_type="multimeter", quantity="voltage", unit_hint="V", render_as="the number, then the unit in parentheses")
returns 0.729 (V)
